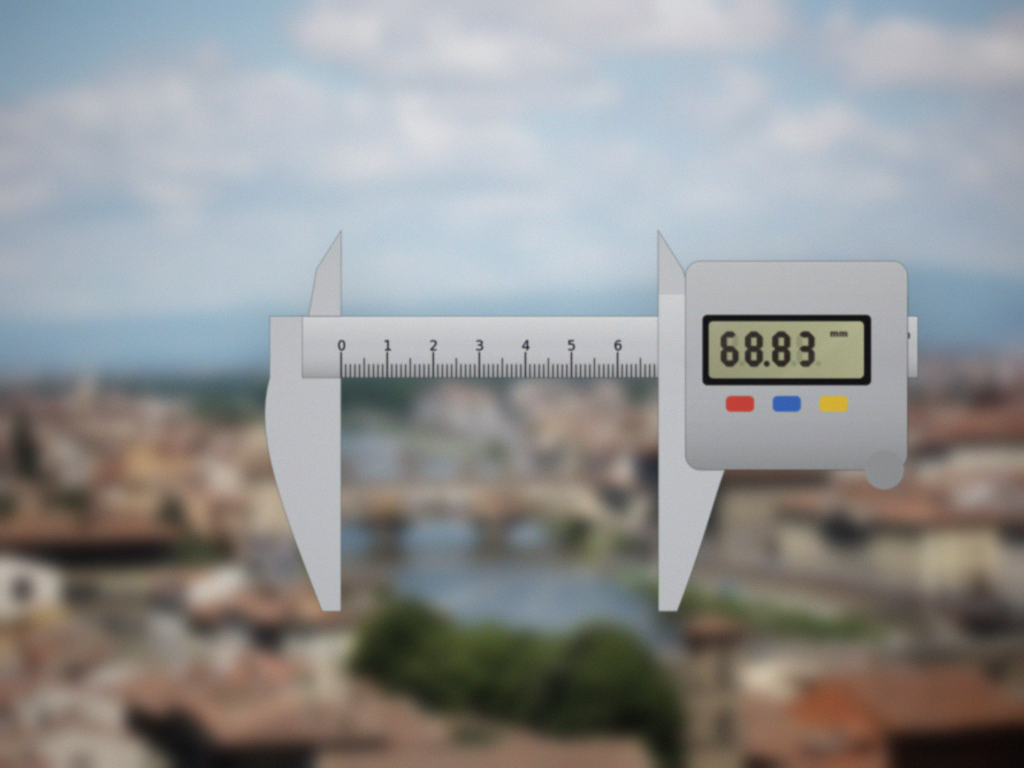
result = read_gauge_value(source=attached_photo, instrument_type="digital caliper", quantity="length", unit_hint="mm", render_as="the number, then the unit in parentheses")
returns 68.83 (mm)
